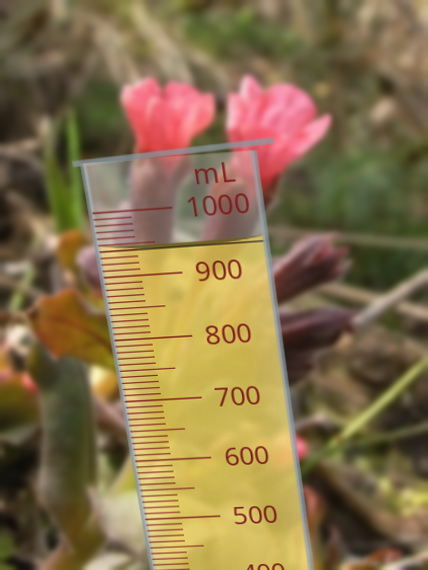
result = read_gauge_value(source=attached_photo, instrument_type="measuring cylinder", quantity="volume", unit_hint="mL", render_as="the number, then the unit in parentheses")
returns 940 (mL)
